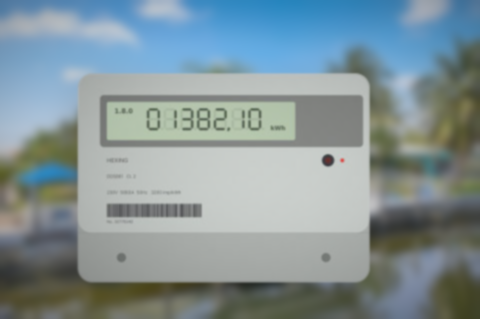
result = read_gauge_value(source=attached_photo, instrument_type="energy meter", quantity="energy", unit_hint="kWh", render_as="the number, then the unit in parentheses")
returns 1382.10 (kWh)
